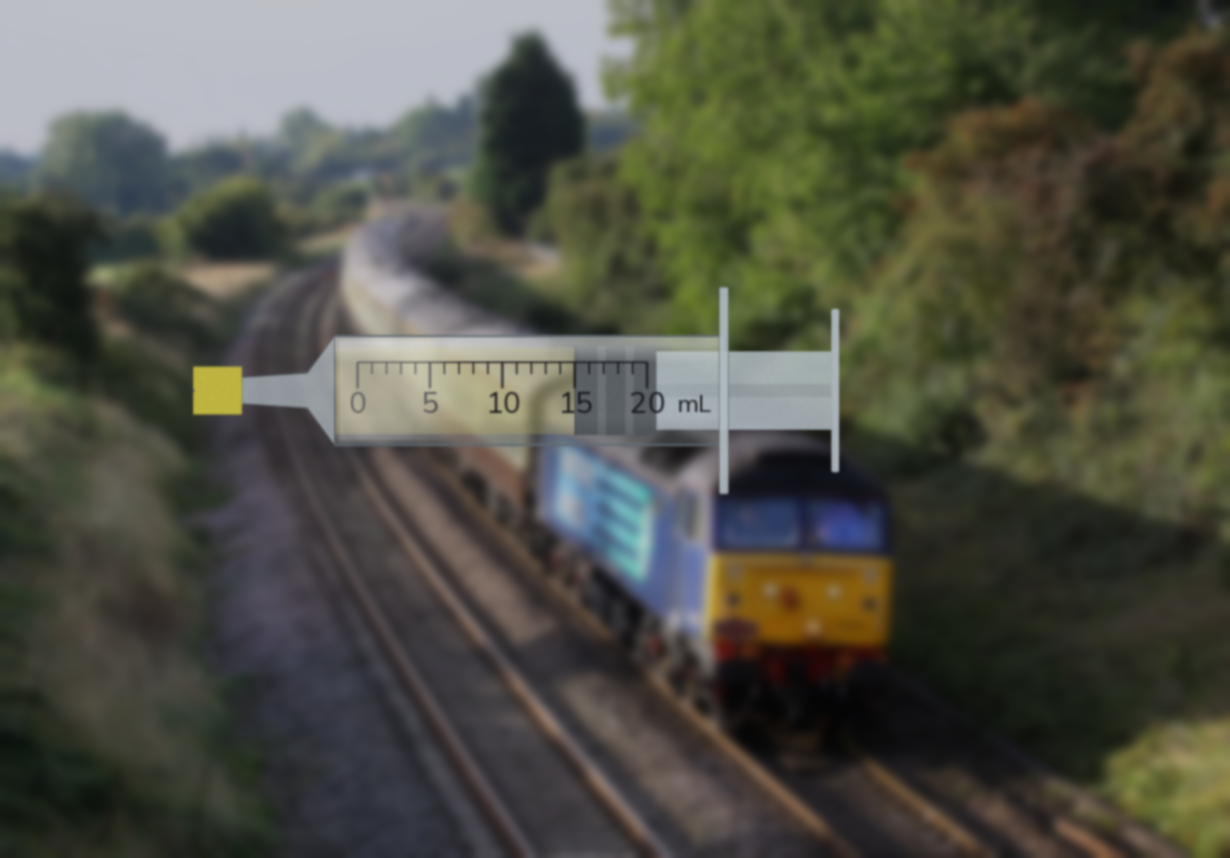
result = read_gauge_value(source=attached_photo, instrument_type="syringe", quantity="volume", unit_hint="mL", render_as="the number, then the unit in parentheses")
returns 15 (mL)
